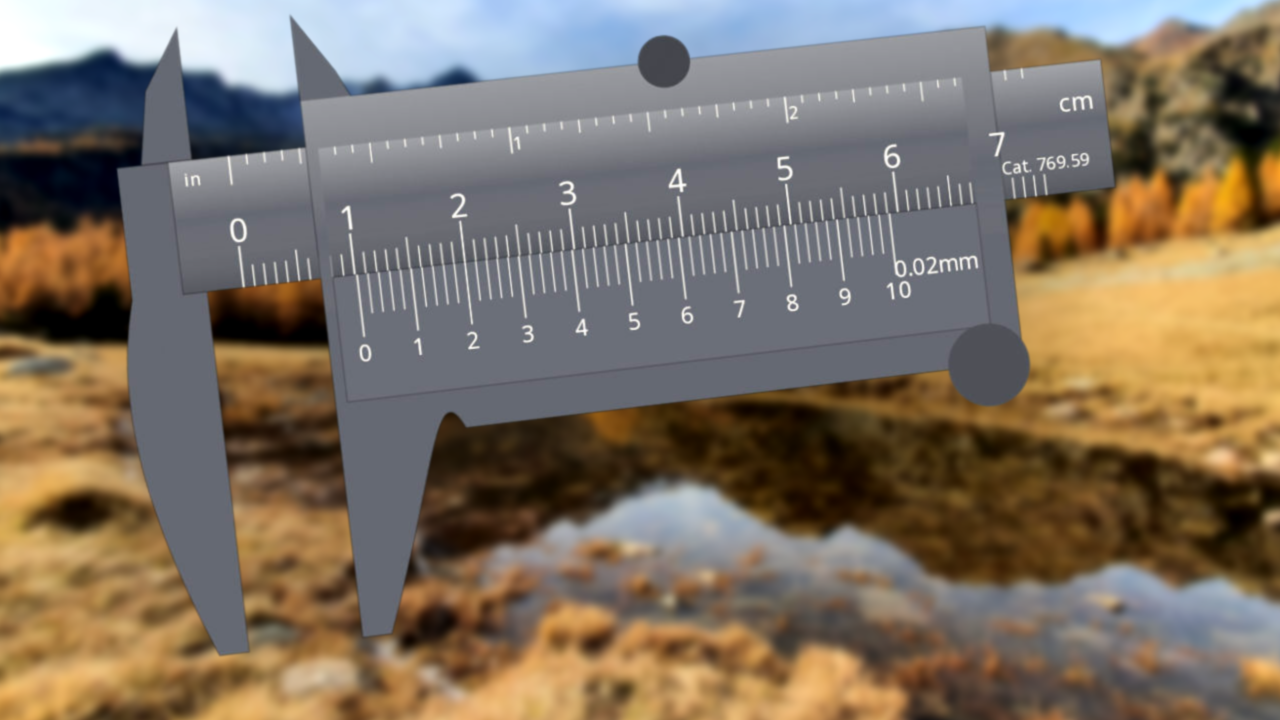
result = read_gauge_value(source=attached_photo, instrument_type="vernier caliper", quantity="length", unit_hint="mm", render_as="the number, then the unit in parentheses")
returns 10.2 (mm)
